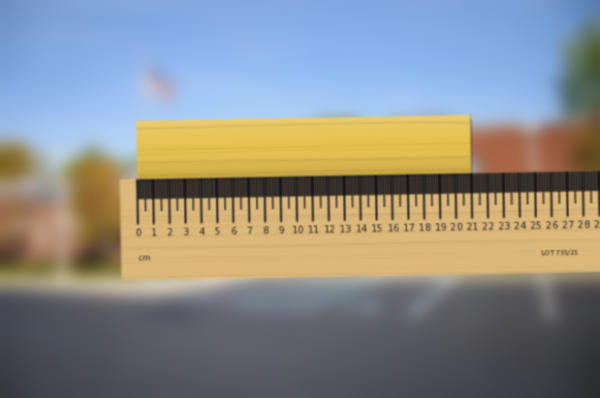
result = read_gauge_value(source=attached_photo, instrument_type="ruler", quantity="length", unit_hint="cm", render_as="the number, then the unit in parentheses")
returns 21 (cm)
